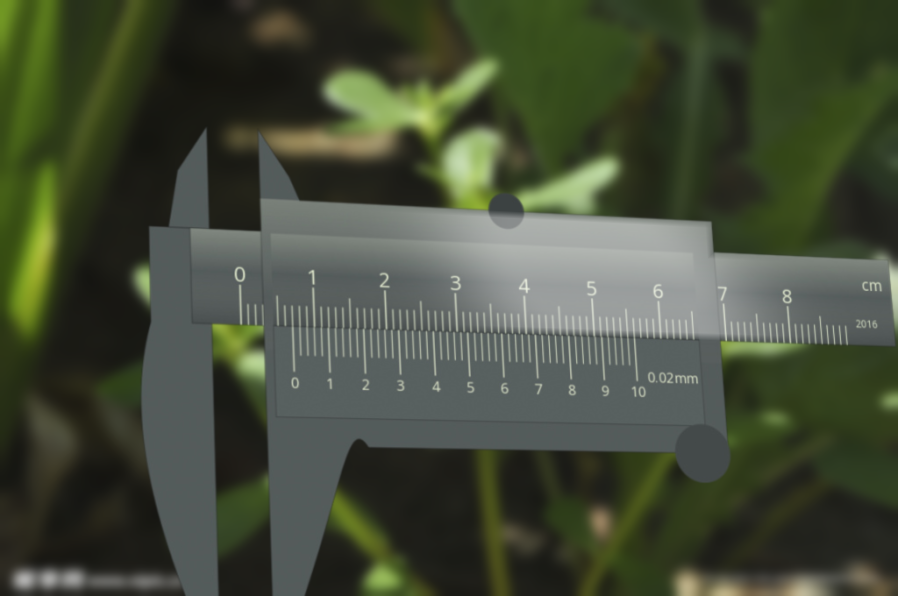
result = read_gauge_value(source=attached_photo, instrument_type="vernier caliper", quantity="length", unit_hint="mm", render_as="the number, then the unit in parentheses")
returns 7.0 (mm)
